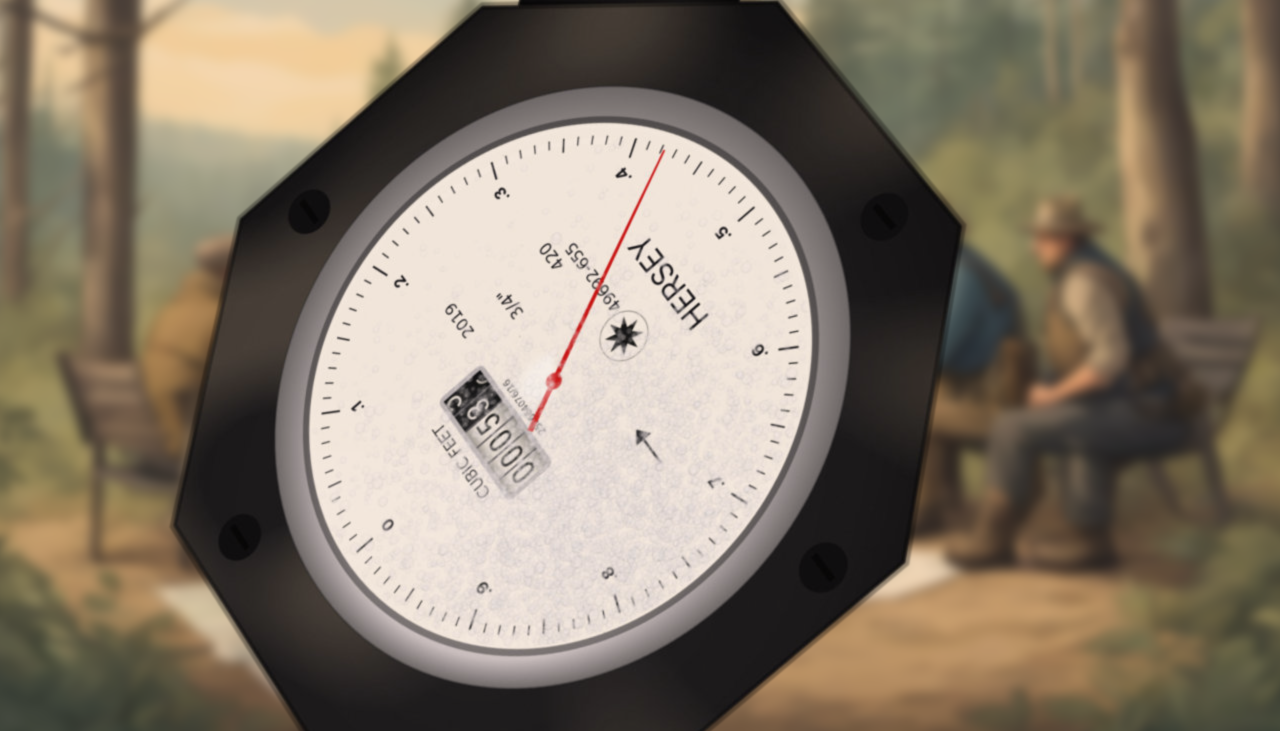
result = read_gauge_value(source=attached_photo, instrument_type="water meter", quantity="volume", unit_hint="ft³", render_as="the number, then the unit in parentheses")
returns 535.42 (ft³)
